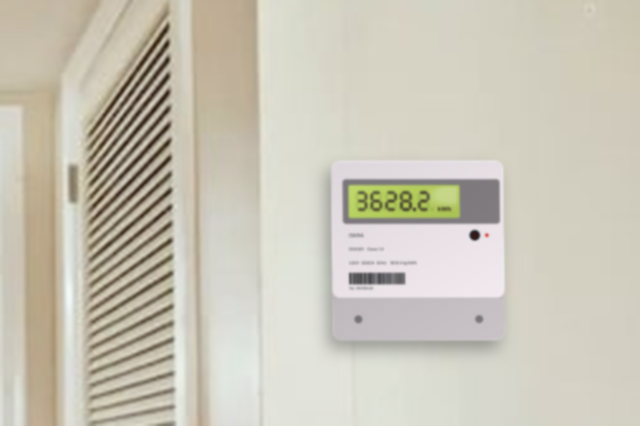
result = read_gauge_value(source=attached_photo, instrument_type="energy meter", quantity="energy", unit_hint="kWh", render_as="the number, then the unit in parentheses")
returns 3628.2 (kWh)
